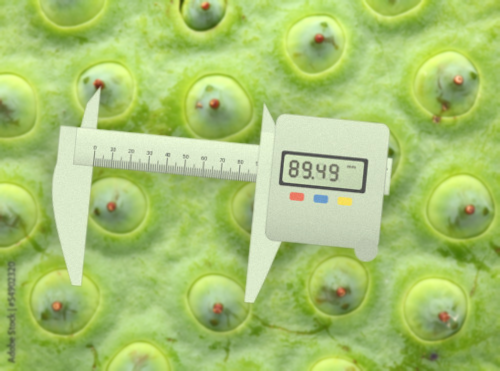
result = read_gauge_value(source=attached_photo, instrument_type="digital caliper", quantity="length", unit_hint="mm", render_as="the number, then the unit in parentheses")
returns 89.49 (mm)
